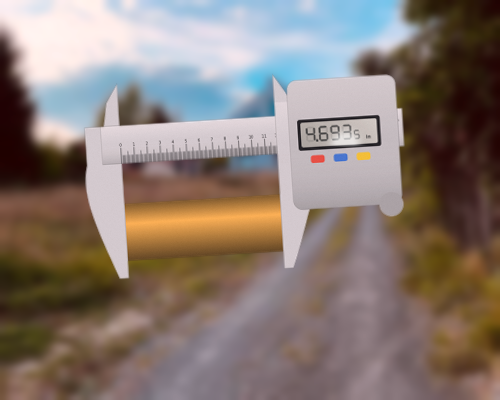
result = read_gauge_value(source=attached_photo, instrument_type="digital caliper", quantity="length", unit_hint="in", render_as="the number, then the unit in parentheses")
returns 4.6935 (in)
